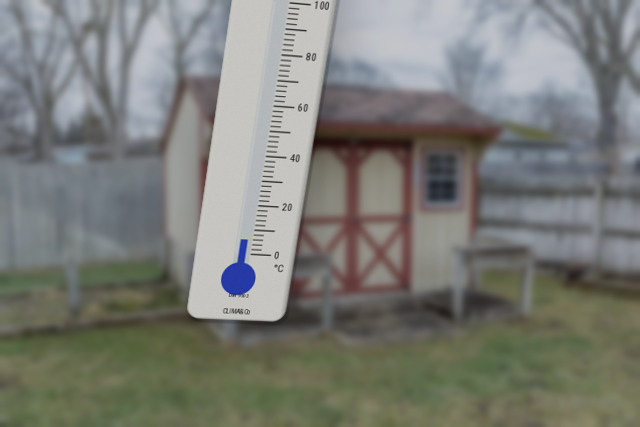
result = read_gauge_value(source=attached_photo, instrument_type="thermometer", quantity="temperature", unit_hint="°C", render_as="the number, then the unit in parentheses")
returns 6 (°C)
